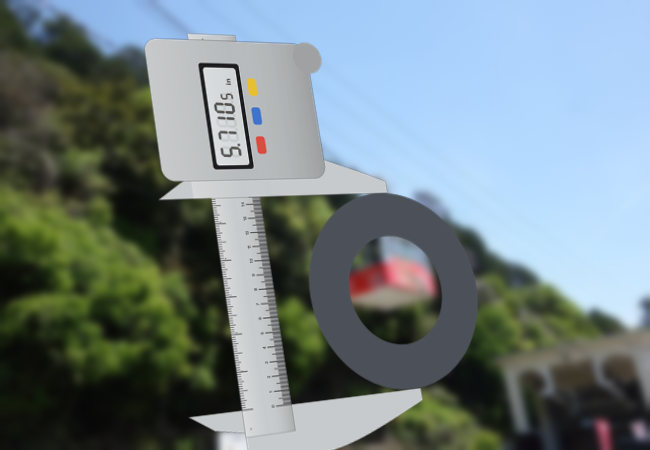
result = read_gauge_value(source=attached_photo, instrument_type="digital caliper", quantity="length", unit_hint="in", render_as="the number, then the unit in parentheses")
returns 5.7105 (in)
